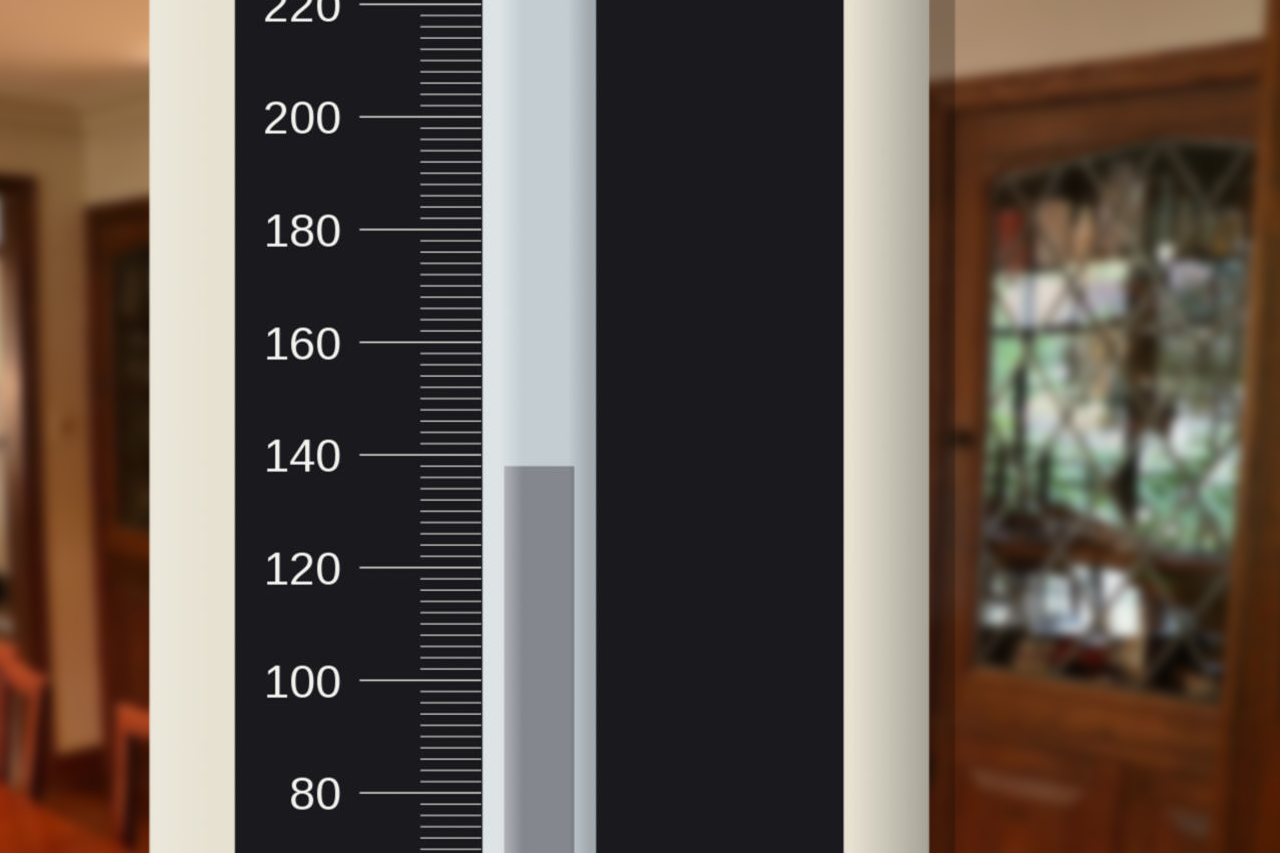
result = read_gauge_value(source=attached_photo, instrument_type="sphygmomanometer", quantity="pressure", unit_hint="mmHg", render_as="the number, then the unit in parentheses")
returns 138 (mmHg)
